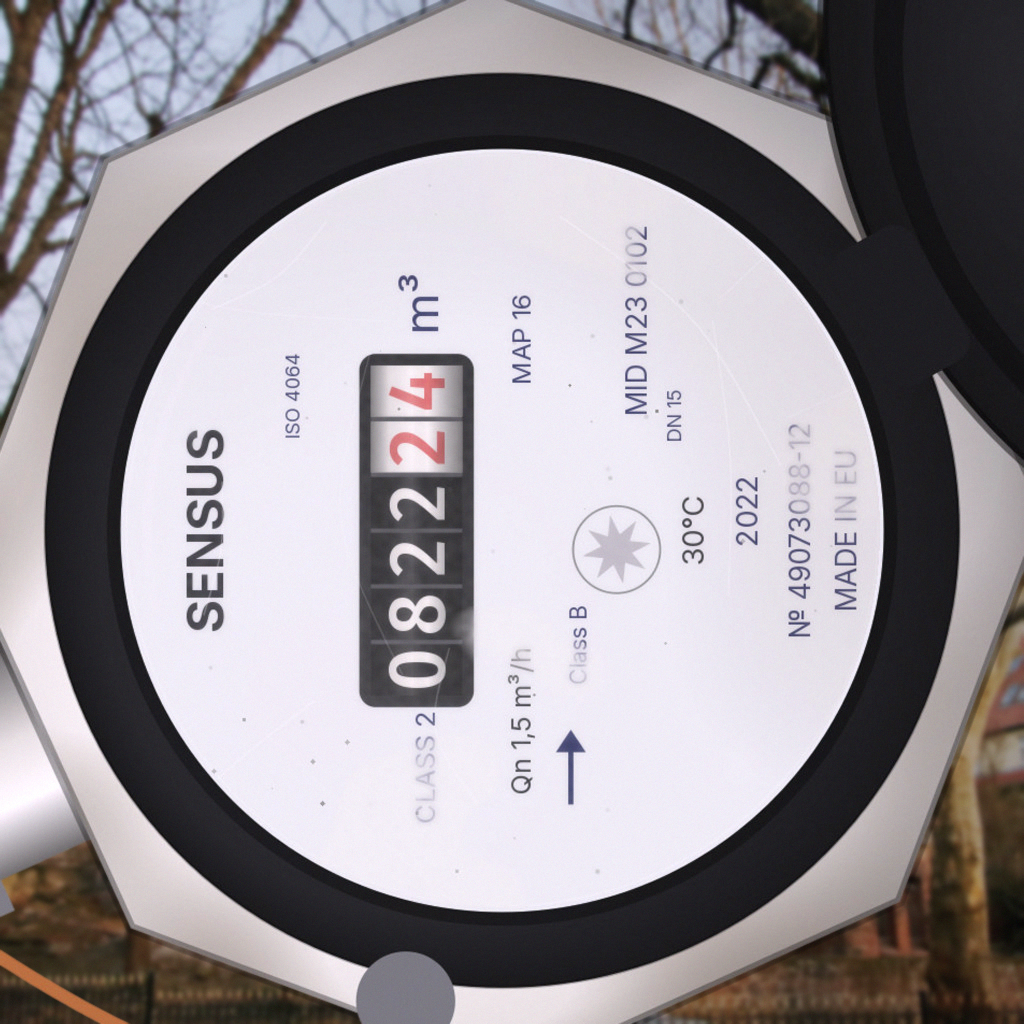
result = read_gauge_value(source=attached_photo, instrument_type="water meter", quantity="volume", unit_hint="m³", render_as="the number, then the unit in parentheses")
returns 822.24 (m³)
